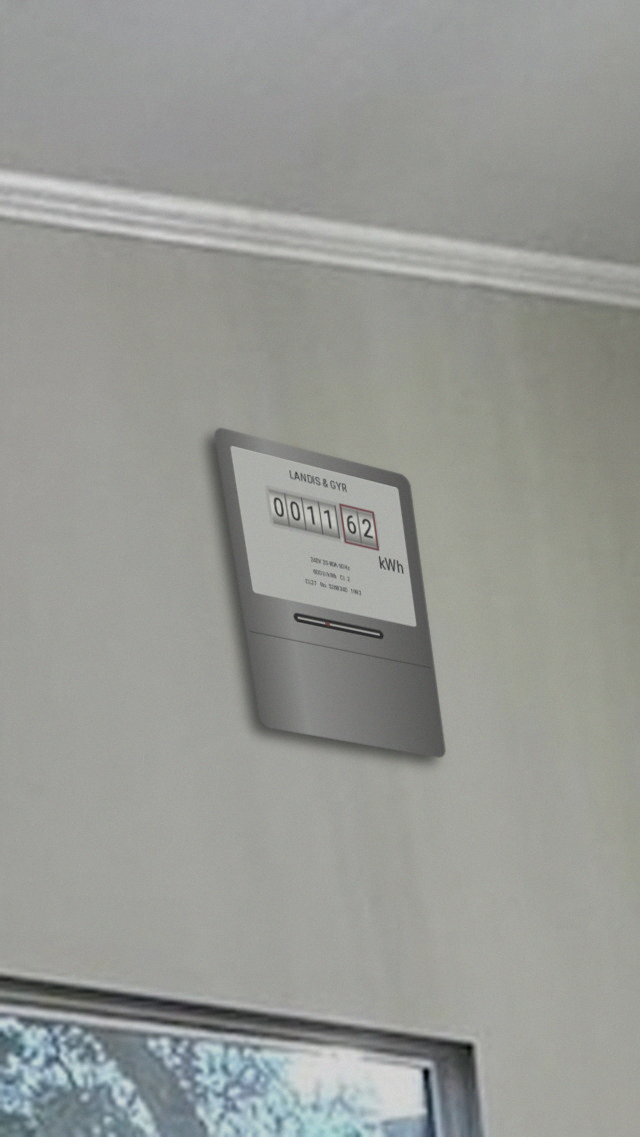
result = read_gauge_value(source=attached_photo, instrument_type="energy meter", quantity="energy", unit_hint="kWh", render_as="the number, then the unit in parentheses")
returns 11.62 (kWh)
